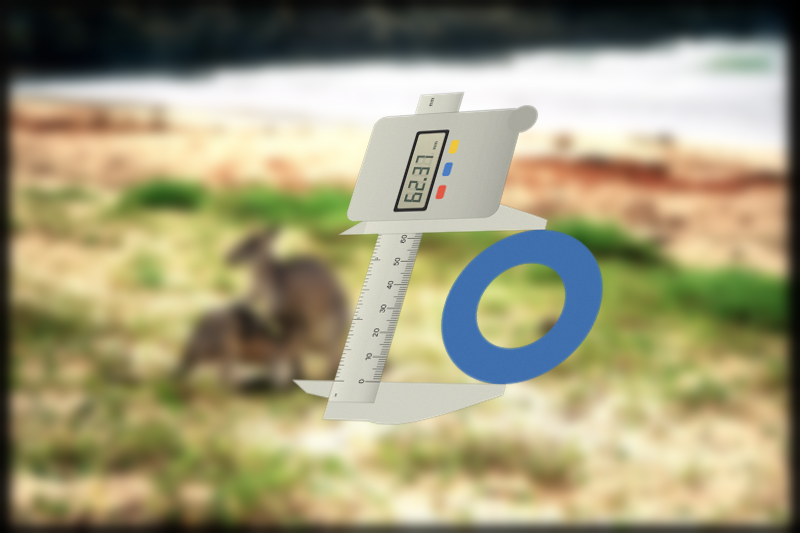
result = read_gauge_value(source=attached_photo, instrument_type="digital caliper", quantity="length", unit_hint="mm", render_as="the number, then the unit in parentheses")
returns 62.37 (mm)
